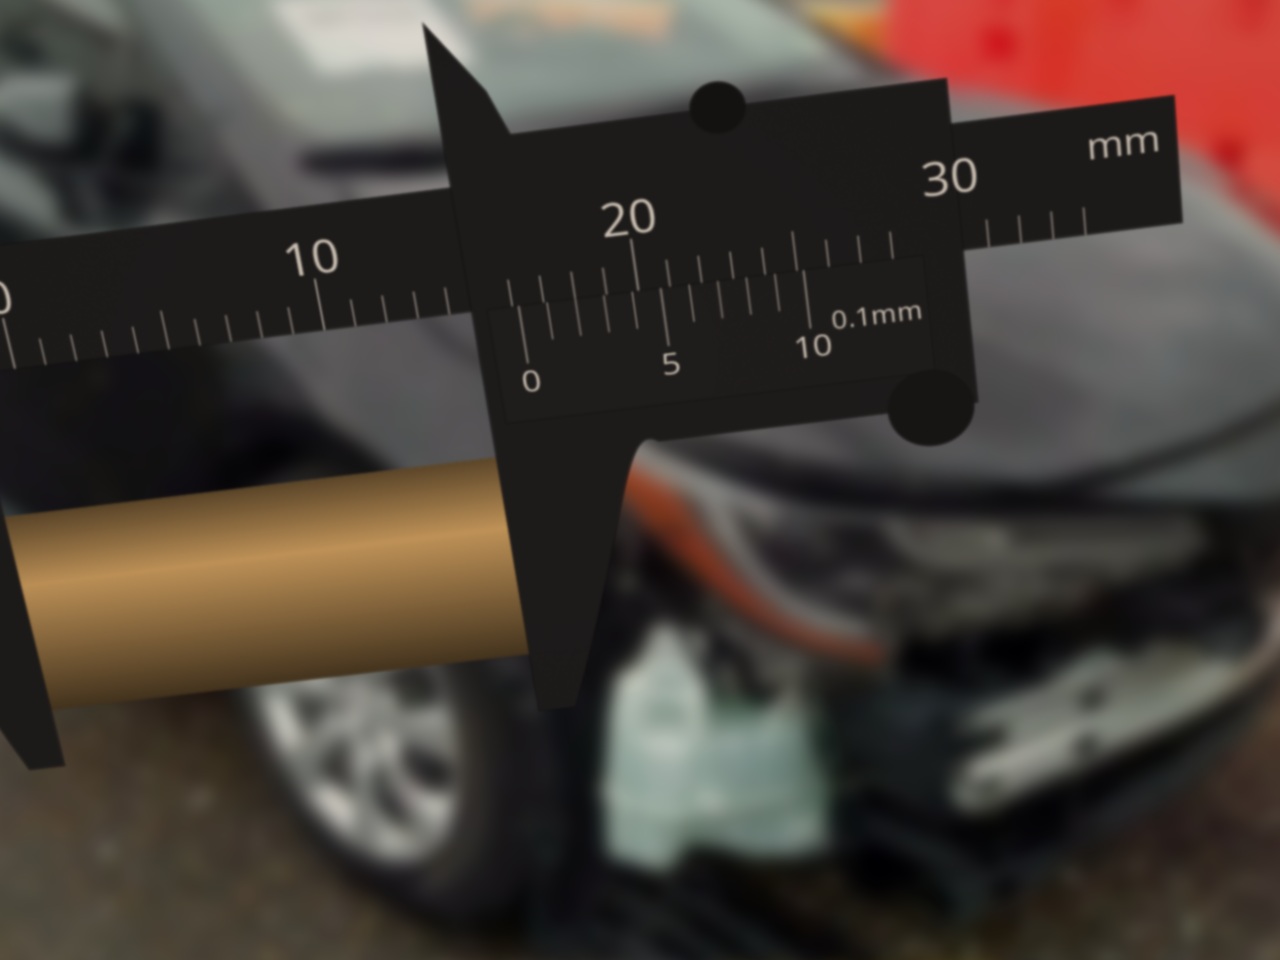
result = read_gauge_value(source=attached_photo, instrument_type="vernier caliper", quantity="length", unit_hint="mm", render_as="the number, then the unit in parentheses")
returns 16.2 (mm)
